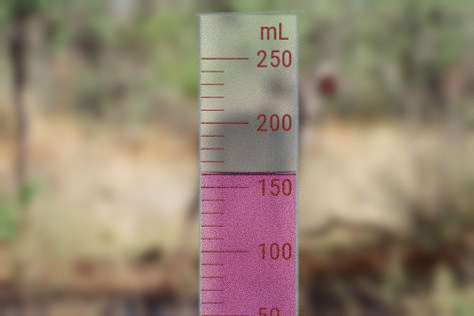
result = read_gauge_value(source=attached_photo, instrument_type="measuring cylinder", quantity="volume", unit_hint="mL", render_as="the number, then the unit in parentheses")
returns 160 (mL)
